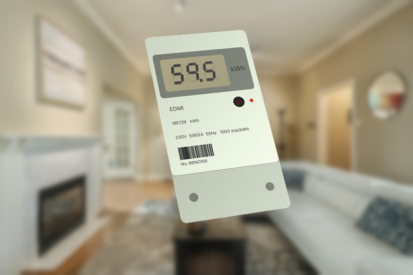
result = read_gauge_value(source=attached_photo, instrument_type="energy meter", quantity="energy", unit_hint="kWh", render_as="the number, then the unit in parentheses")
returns 59.5 (kWh)
